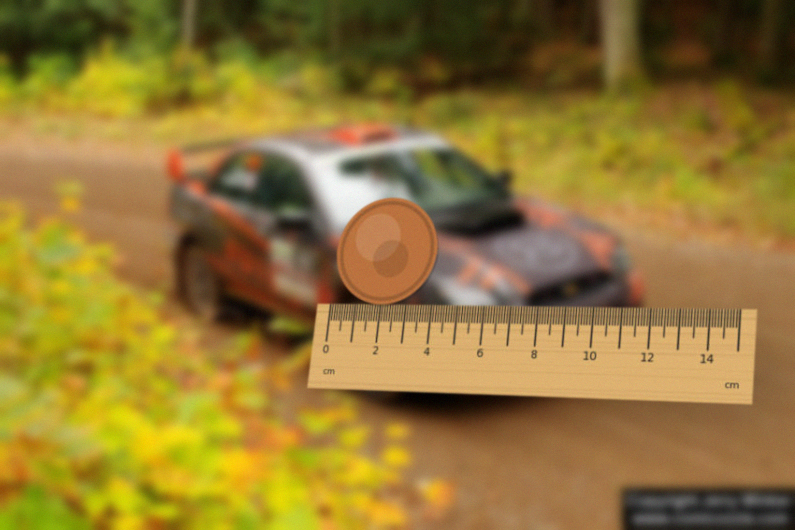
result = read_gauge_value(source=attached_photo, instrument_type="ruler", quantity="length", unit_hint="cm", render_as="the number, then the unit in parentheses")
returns 4 (cm)
